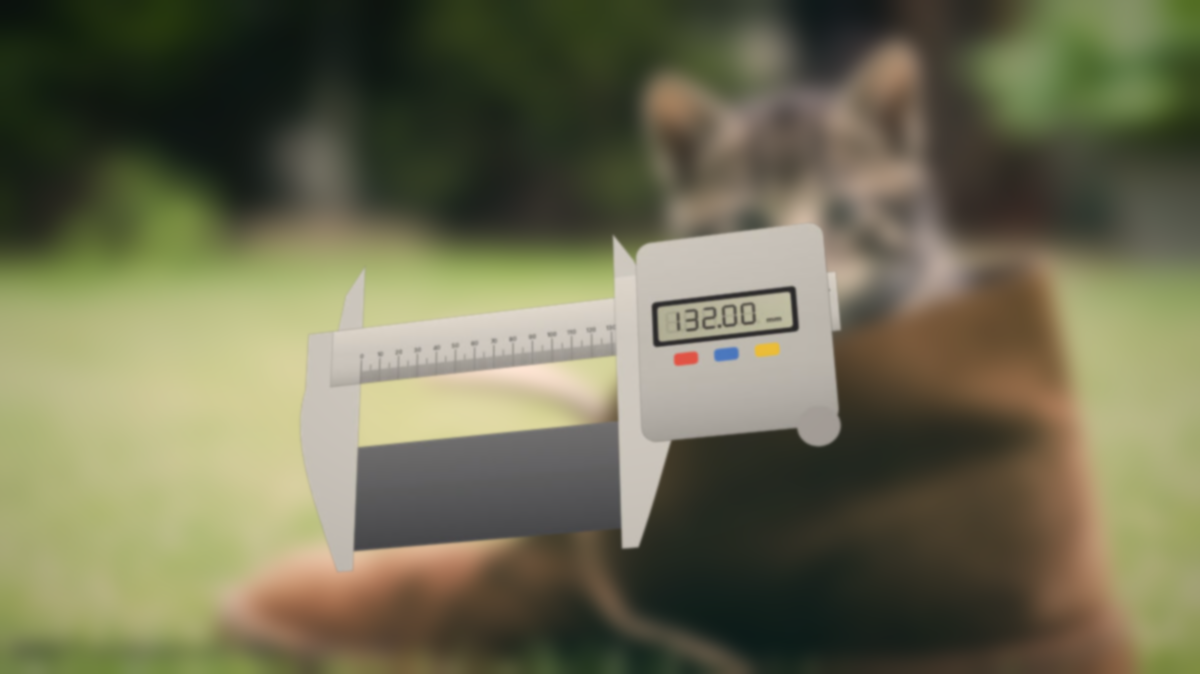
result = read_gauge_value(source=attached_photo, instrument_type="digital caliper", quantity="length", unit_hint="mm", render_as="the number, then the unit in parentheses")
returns 132.00 (mm)
